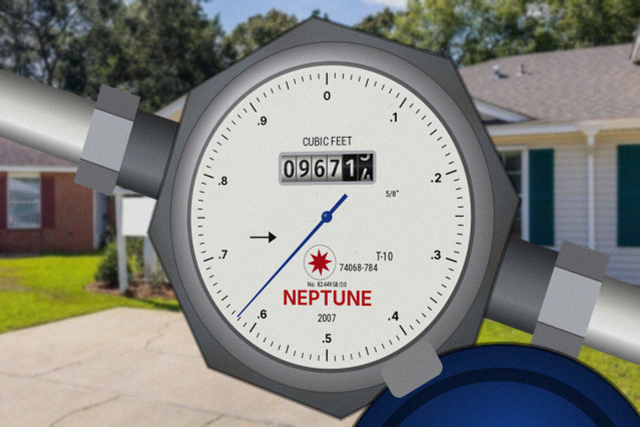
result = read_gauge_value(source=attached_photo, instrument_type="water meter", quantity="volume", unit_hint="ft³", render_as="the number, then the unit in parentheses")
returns 96713.62 (ft³)
